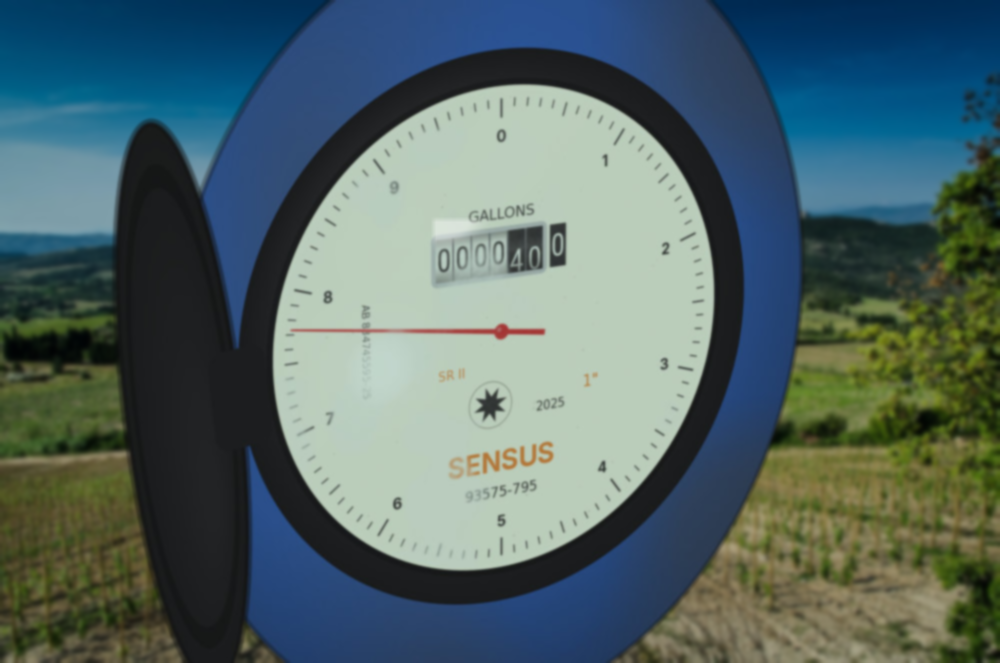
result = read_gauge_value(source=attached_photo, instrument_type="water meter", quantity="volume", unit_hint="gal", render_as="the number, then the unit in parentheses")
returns 397.7 (gal)
